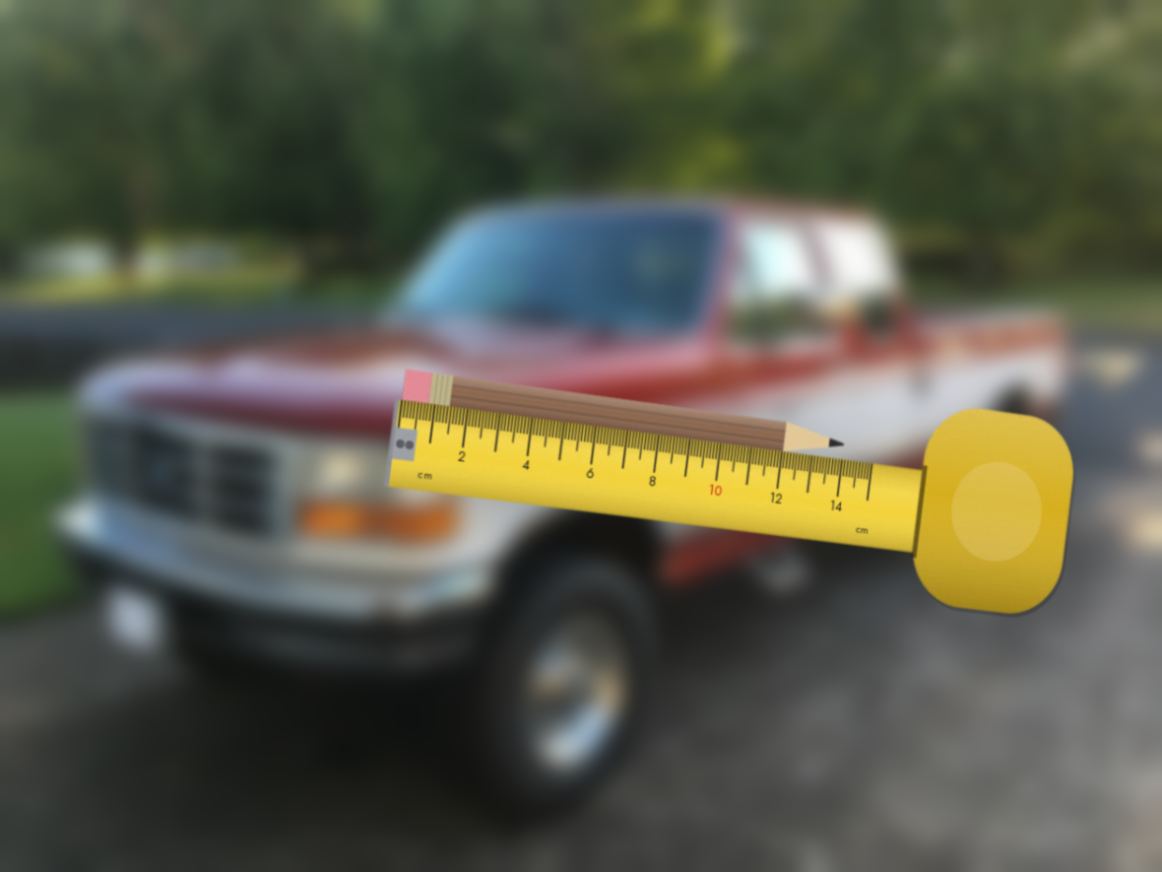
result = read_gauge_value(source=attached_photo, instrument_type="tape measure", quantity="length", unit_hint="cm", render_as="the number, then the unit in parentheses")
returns 14 (cm)
